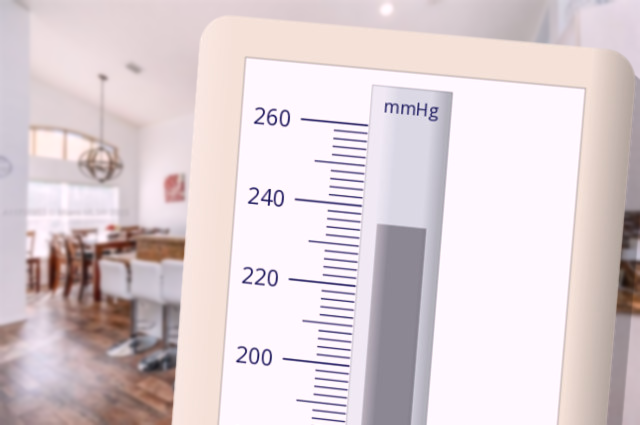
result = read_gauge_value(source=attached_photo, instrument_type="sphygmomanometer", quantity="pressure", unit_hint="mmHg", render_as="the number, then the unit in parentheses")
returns 236 (mmHg)
